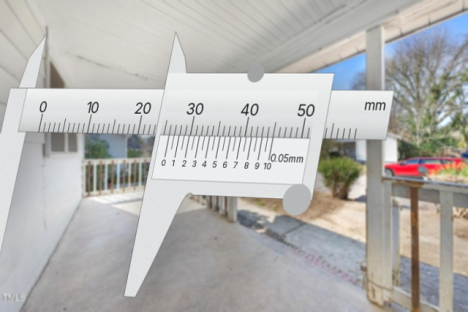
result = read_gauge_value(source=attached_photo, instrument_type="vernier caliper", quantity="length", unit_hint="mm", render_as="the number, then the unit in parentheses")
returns 26.0 (mm)
